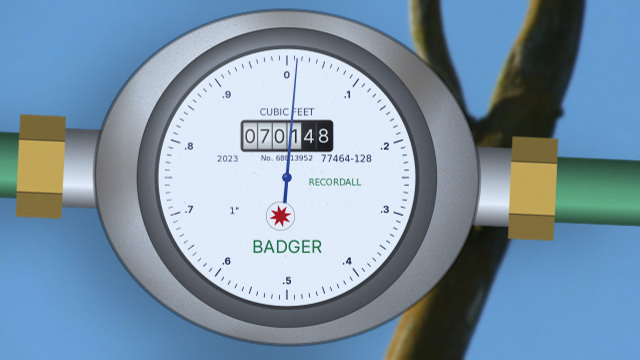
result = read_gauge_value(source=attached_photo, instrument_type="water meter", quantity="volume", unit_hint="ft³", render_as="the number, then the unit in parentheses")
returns 70148.01 (ft³)
